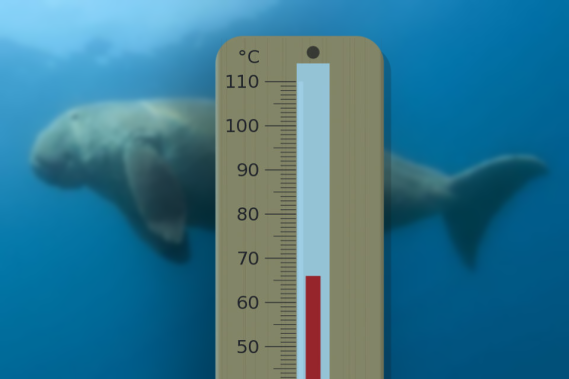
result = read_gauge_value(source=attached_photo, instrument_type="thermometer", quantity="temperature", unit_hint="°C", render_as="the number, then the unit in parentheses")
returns 66 (°C)
